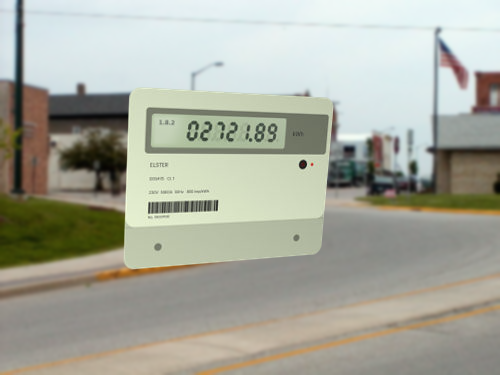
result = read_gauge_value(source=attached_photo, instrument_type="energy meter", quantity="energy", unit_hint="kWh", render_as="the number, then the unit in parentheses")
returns 2721.89 (kWh)
